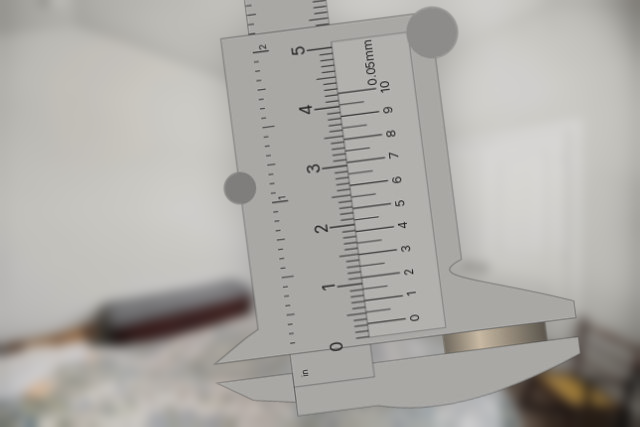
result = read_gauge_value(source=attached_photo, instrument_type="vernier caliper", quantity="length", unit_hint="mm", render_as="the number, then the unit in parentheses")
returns 3.2 (mm)
